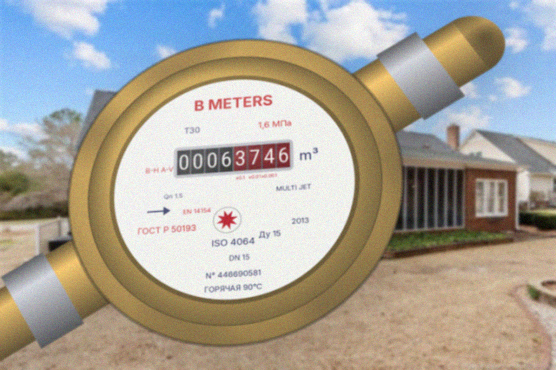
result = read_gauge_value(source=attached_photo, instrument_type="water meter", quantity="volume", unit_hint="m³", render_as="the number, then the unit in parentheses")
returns 6.3746 (m³)
